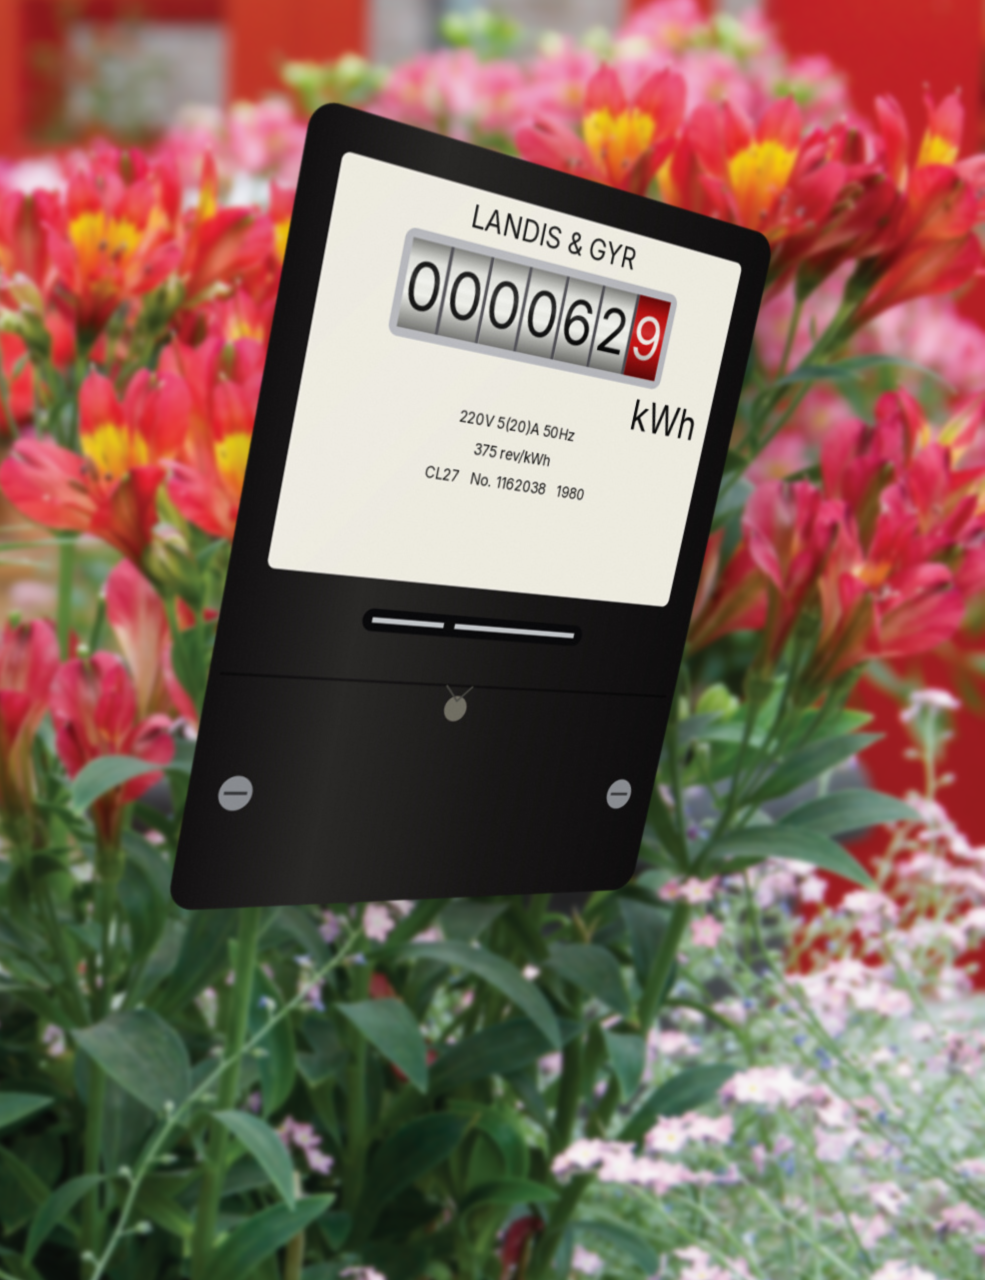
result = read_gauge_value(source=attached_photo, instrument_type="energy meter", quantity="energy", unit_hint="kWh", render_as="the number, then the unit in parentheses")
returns 62.9 (kWh)
